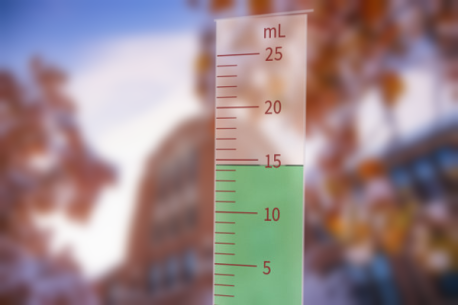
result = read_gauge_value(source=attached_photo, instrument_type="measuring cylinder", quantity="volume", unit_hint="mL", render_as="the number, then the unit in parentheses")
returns 14.5 (mL)
